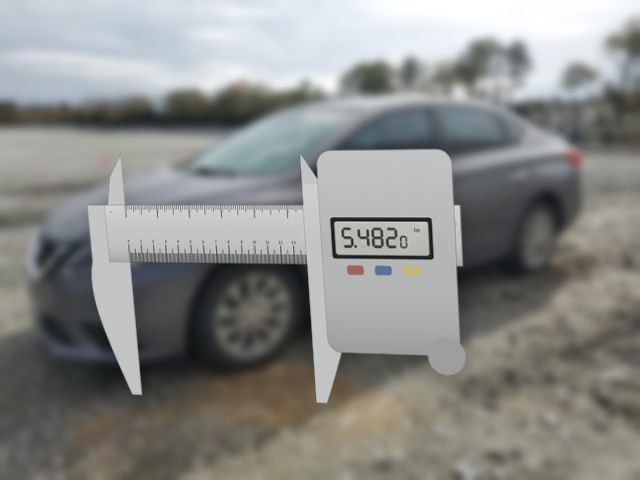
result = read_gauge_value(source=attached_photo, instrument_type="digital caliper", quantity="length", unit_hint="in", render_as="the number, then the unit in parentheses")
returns 5.4820 (in)
